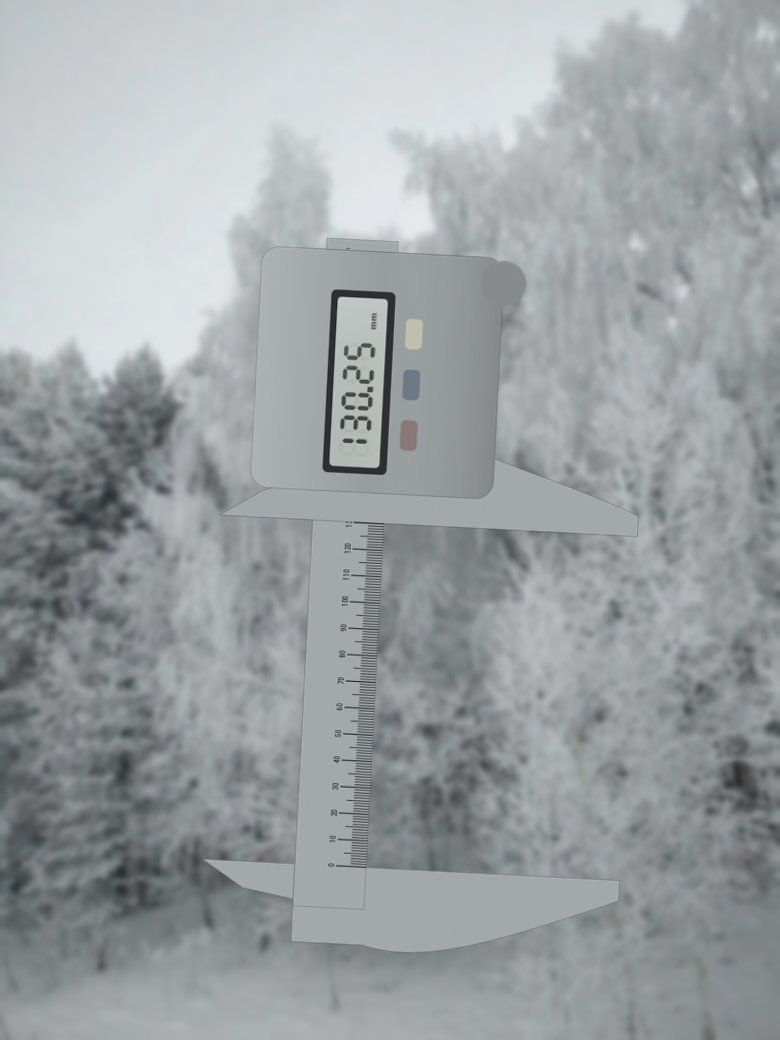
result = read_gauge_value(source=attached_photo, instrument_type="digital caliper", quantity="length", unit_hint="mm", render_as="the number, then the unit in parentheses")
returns 130.25 (mm)
